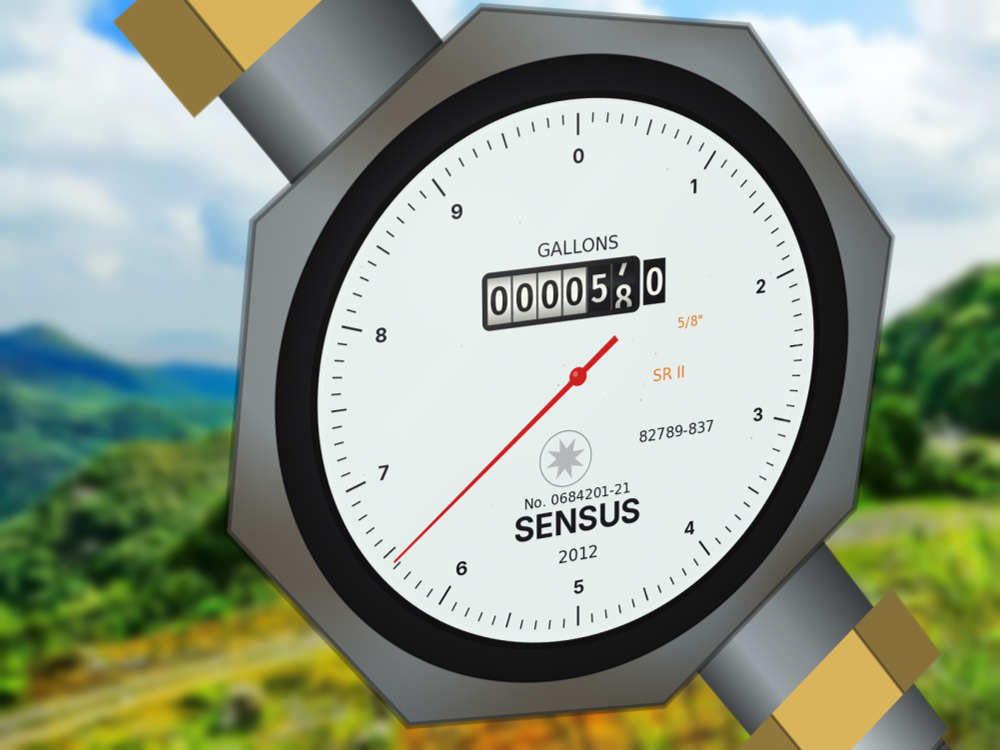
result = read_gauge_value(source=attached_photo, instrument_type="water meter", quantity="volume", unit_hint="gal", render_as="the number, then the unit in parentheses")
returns 576.4 (gal)
